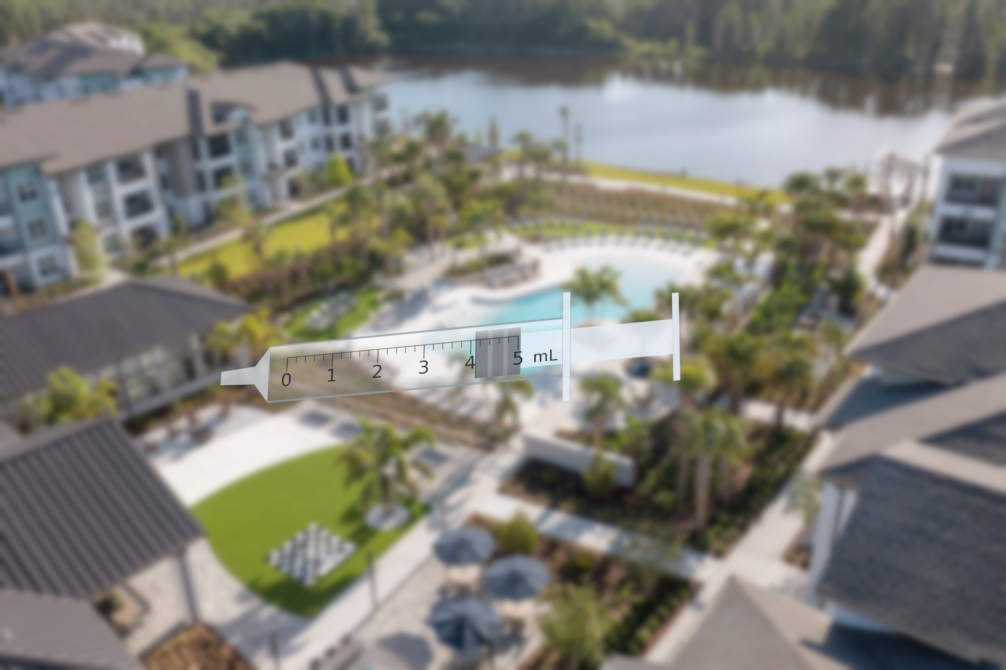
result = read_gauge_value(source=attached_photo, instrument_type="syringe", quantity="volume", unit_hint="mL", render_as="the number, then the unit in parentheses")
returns 4.1 (mL)
